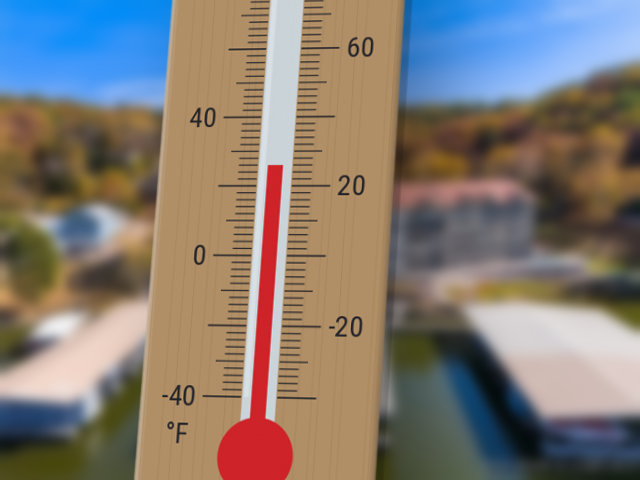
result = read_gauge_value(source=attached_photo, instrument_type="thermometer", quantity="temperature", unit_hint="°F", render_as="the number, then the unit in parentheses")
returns 26 (°F)
